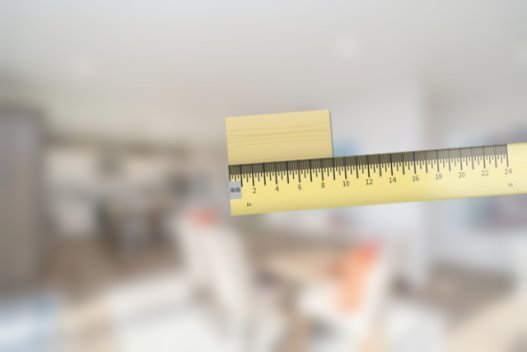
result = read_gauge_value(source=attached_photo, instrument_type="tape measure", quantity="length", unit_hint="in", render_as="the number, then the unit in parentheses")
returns 9 (in)
